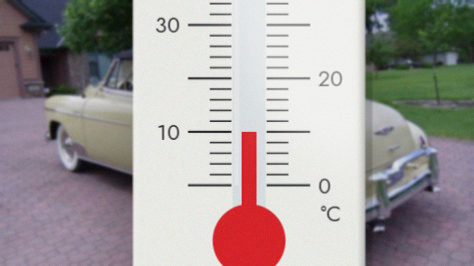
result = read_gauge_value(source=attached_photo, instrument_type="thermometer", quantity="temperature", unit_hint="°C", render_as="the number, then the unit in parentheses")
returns 10 (°C)
